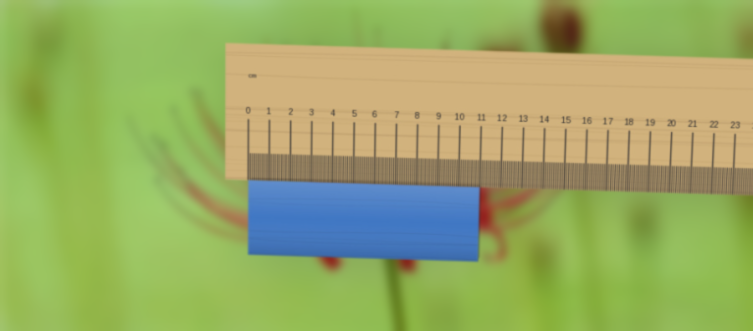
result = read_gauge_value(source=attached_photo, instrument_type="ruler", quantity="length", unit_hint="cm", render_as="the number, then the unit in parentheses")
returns 11 (cm)
